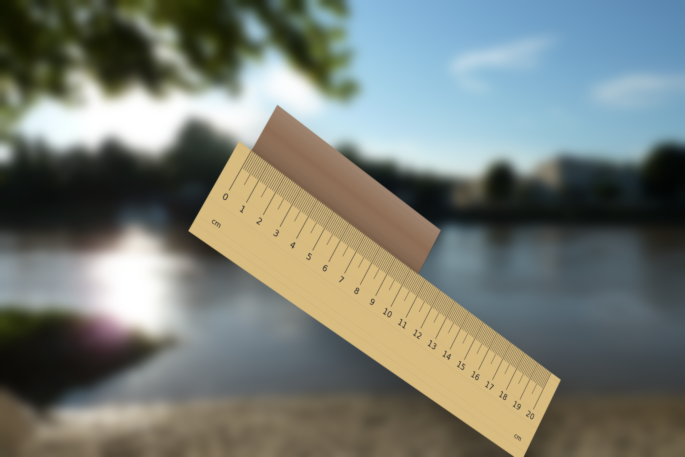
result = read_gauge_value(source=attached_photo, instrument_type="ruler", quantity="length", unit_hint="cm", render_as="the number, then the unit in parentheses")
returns 10.5 (cm)
